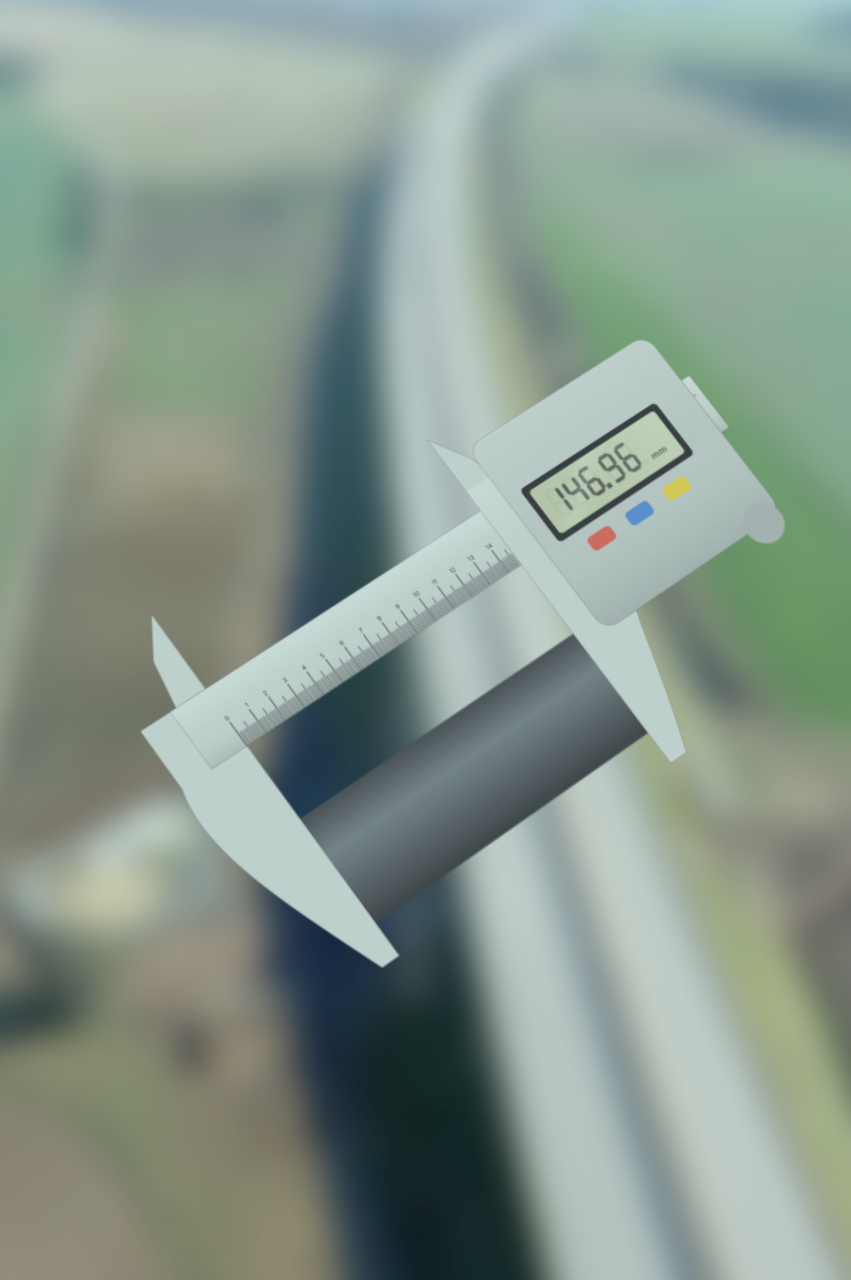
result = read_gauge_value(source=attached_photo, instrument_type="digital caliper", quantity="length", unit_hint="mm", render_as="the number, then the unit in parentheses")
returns 146.96 (mm)
